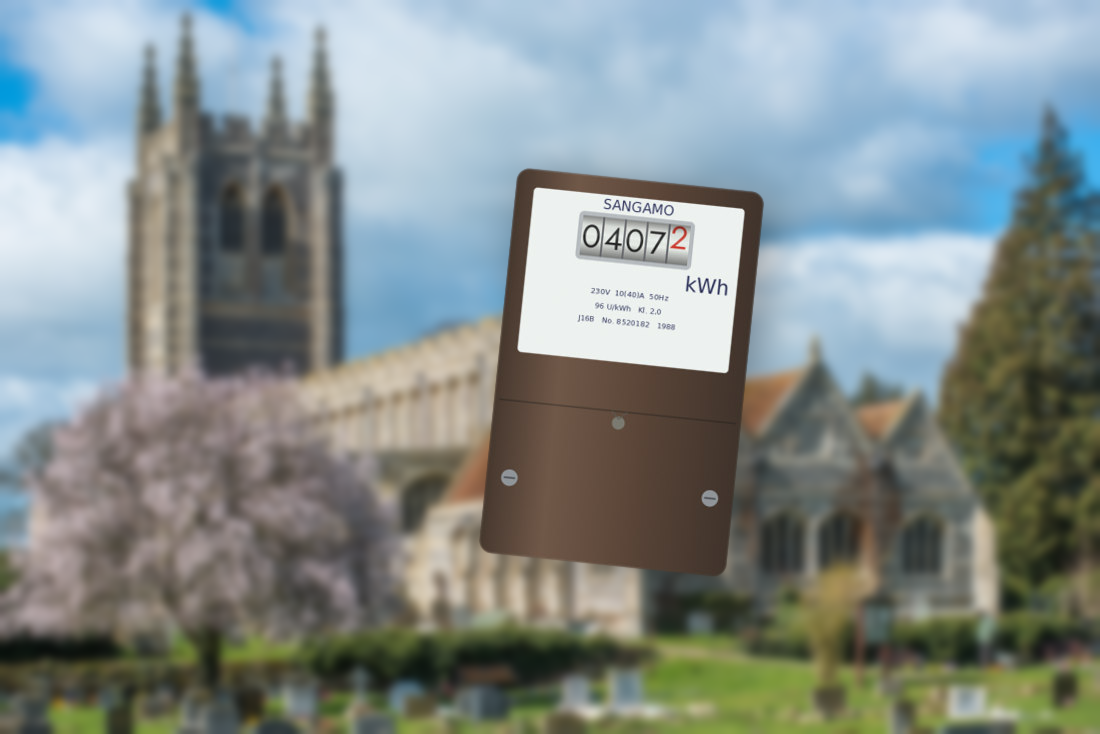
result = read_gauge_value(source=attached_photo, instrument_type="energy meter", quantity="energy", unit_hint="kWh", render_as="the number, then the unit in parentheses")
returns 407.2 (kWh)
